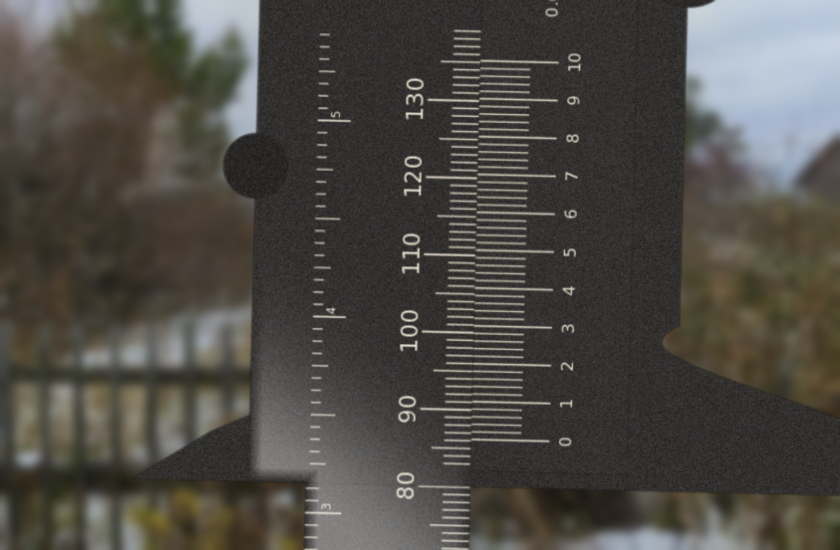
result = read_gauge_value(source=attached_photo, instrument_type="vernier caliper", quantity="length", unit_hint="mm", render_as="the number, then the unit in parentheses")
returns 86.2 (mm)
